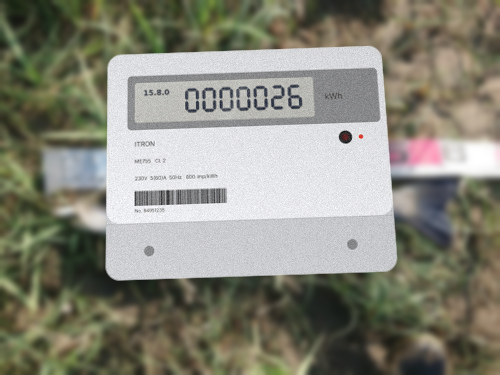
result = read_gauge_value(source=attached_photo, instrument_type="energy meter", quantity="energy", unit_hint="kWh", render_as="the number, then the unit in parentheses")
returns 26 (kWh)
